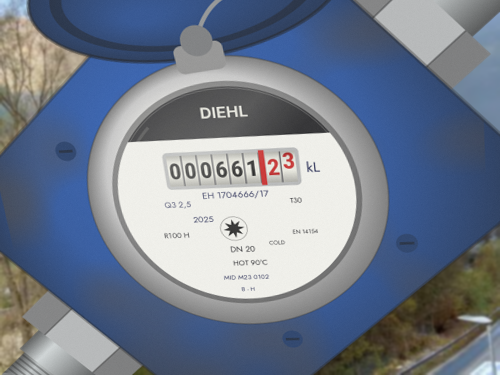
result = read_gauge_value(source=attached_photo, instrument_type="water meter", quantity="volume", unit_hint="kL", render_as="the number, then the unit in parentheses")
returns 661.23 (kL)
